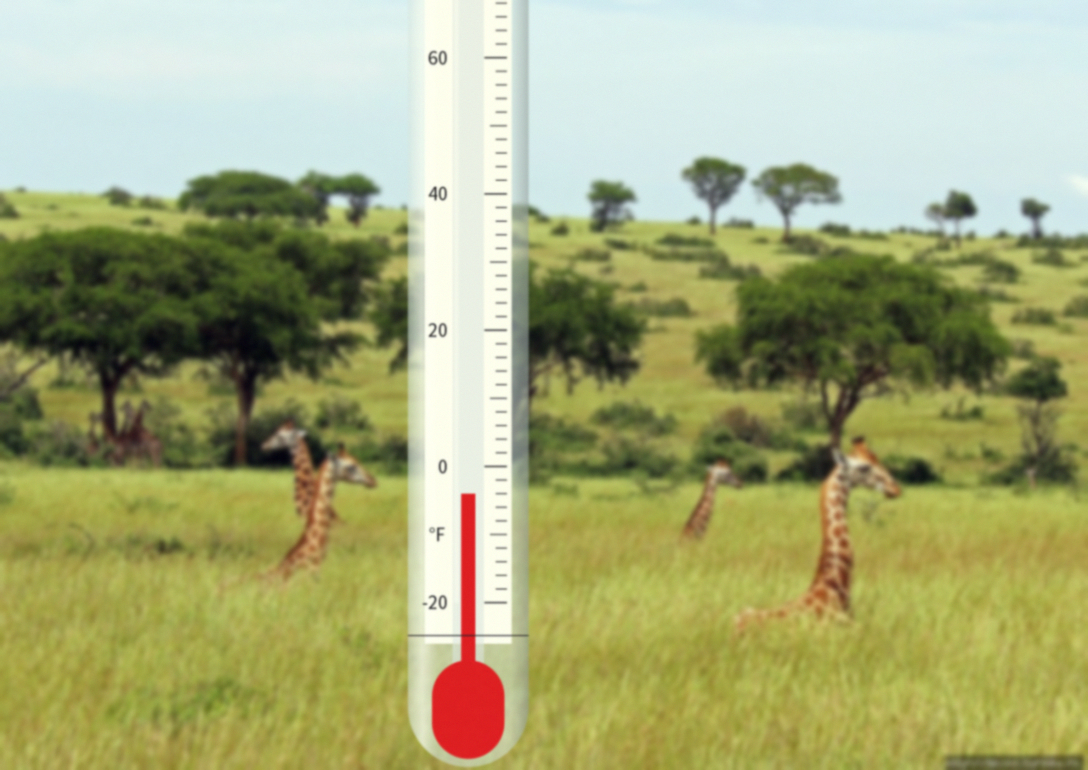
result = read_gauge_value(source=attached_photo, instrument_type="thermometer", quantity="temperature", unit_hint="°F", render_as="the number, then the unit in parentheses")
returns -4 (°F)
